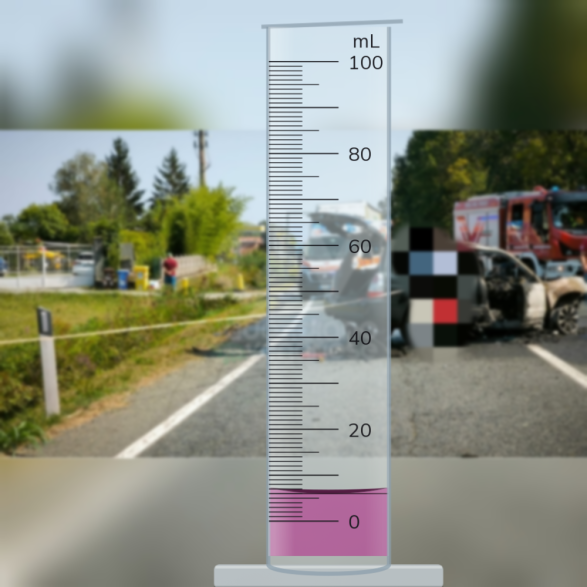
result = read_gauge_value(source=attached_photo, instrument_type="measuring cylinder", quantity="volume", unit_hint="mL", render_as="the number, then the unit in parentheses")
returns 6 (mL)
